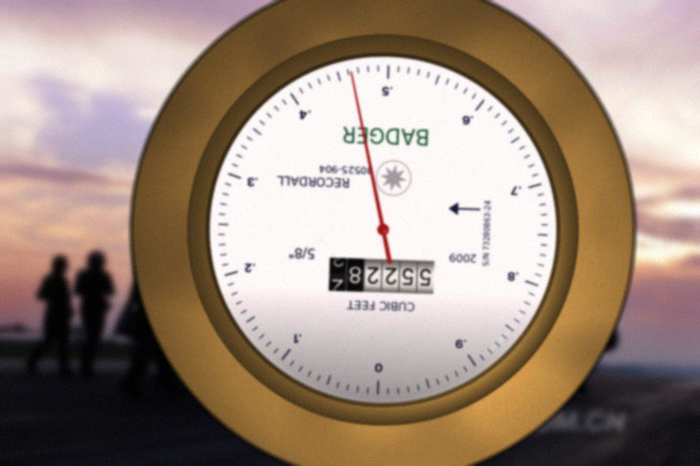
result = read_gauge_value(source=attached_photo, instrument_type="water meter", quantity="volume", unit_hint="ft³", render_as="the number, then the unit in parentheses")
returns 552282.46 (ft³)
